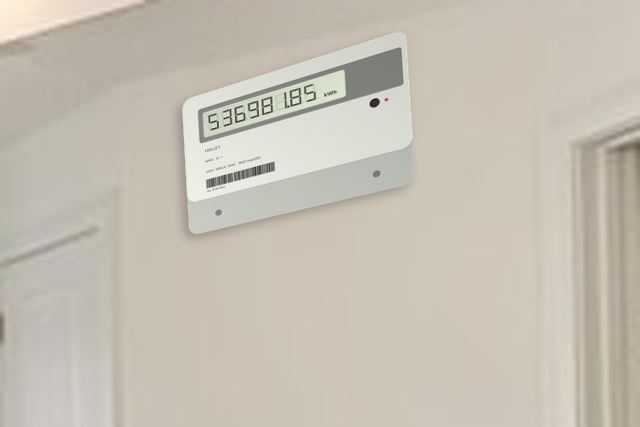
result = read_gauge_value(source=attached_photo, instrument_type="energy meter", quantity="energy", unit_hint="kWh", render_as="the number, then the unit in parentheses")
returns 536981.85 (kWh)
